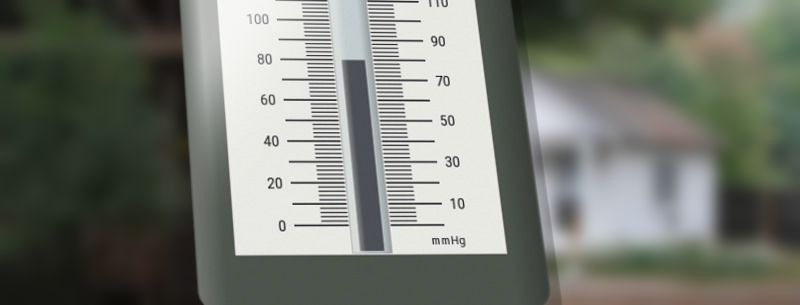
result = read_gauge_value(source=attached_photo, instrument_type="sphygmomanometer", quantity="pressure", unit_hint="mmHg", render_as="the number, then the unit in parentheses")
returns 80 (mmHg)
